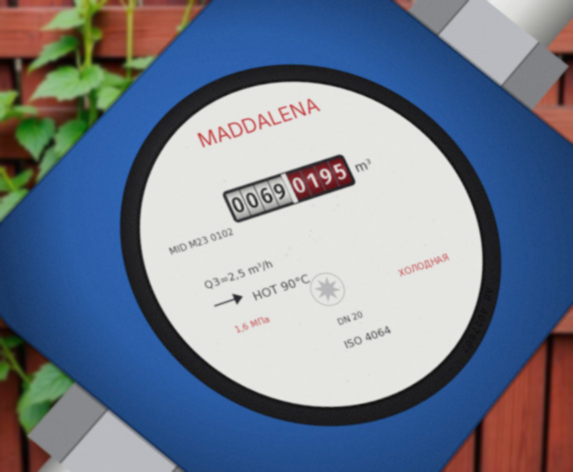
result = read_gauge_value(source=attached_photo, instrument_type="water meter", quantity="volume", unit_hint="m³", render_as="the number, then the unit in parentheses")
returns 69.0195 (m³)
